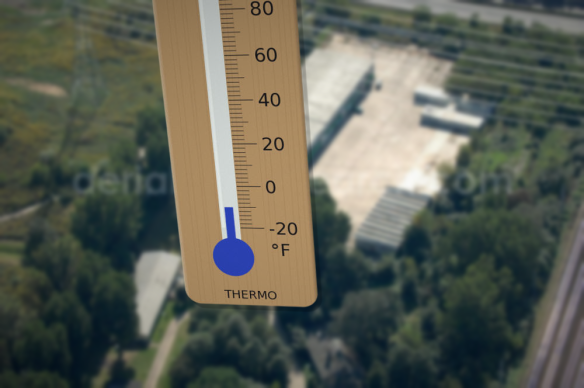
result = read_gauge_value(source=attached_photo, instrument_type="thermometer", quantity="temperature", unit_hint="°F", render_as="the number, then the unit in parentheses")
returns -10 (°F)
